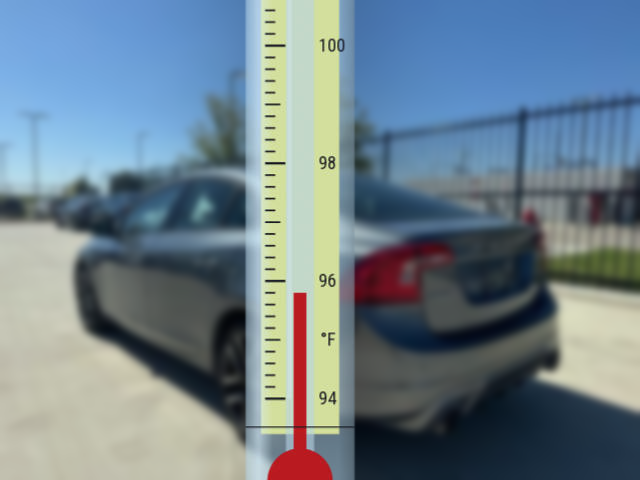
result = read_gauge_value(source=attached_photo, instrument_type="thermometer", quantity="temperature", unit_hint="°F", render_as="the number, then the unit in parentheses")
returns 95.8 (°F)
